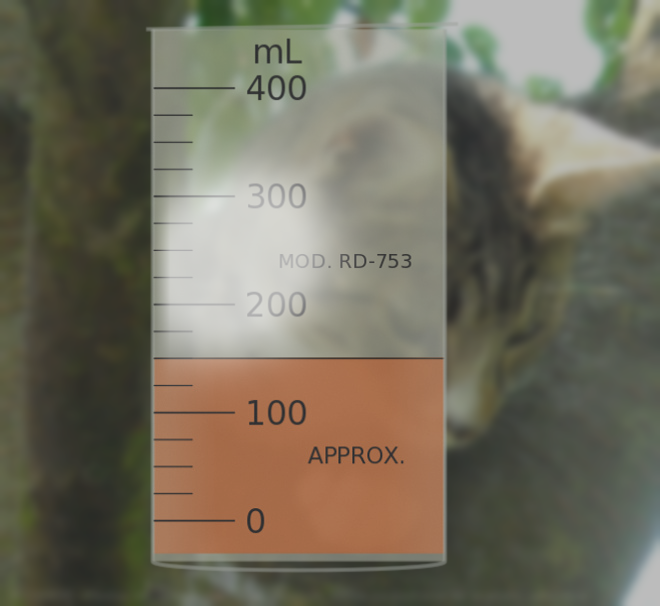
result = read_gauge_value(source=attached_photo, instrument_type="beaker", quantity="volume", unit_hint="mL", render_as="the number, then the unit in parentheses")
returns 150 (mL)
